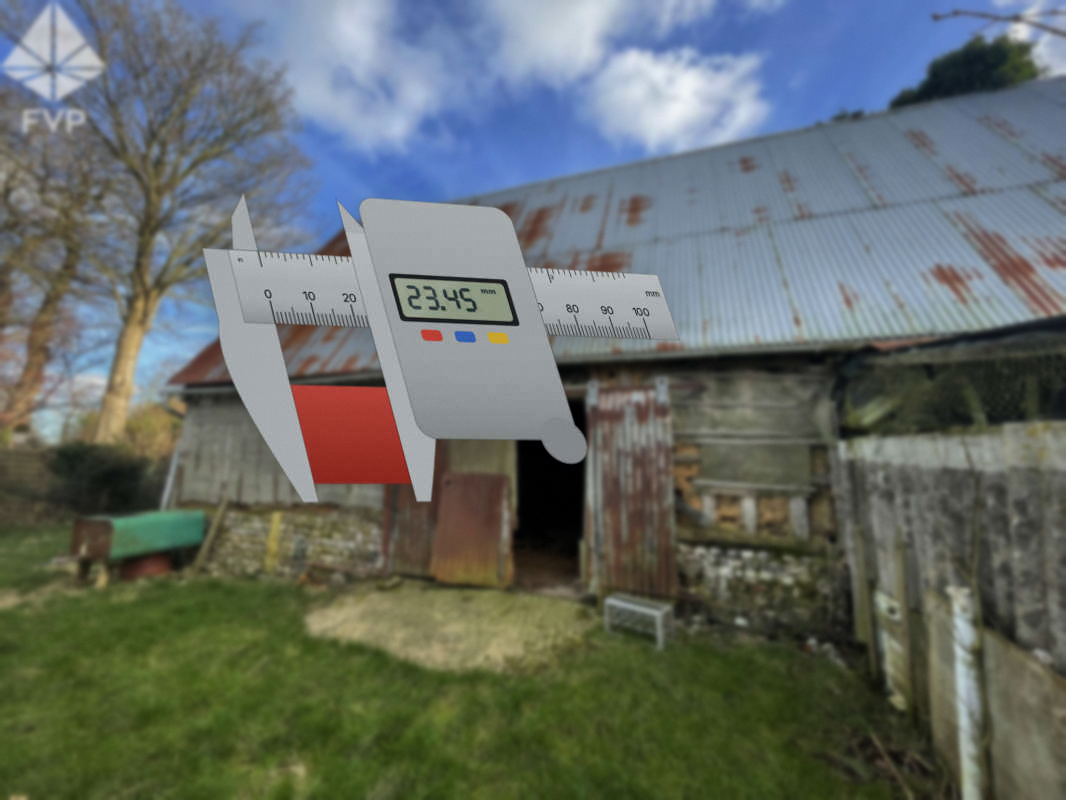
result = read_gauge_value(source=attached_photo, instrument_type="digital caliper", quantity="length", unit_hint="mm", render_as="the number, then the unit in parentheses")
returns 23.45 (mm)
